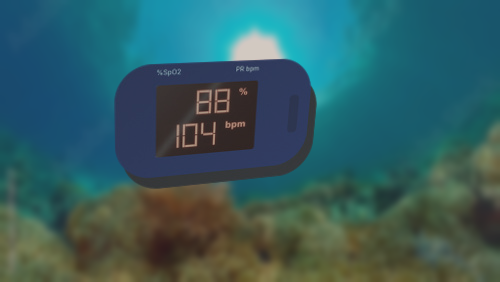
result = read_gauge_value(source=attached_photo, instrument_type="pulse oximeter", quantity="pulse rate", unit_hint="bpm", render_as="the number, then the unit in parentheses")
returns 104 (bpm)
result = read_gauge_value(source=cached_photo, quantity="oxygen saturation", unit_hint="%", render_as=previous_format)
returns 88 (%)
